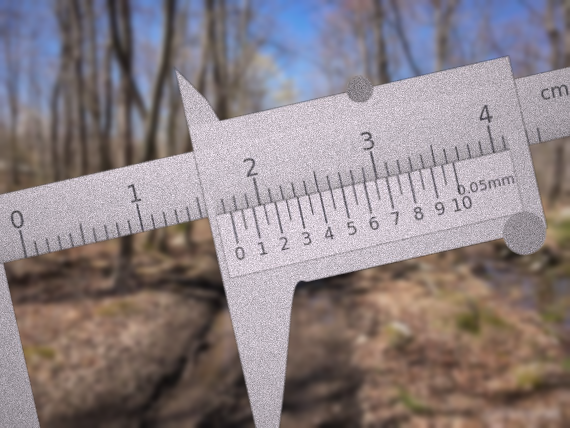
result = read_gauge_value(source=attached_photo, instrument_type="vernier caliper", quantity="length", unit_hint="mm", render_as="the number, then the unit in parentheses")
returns 17.5 (mm)
